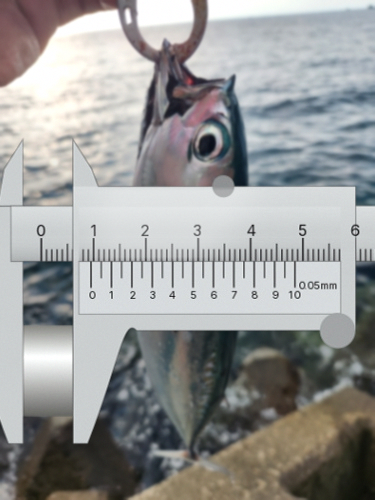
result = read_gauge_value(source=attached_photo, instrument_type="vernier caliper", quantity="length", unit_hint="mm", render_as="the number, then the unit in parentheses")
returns 9.5 (mm)
